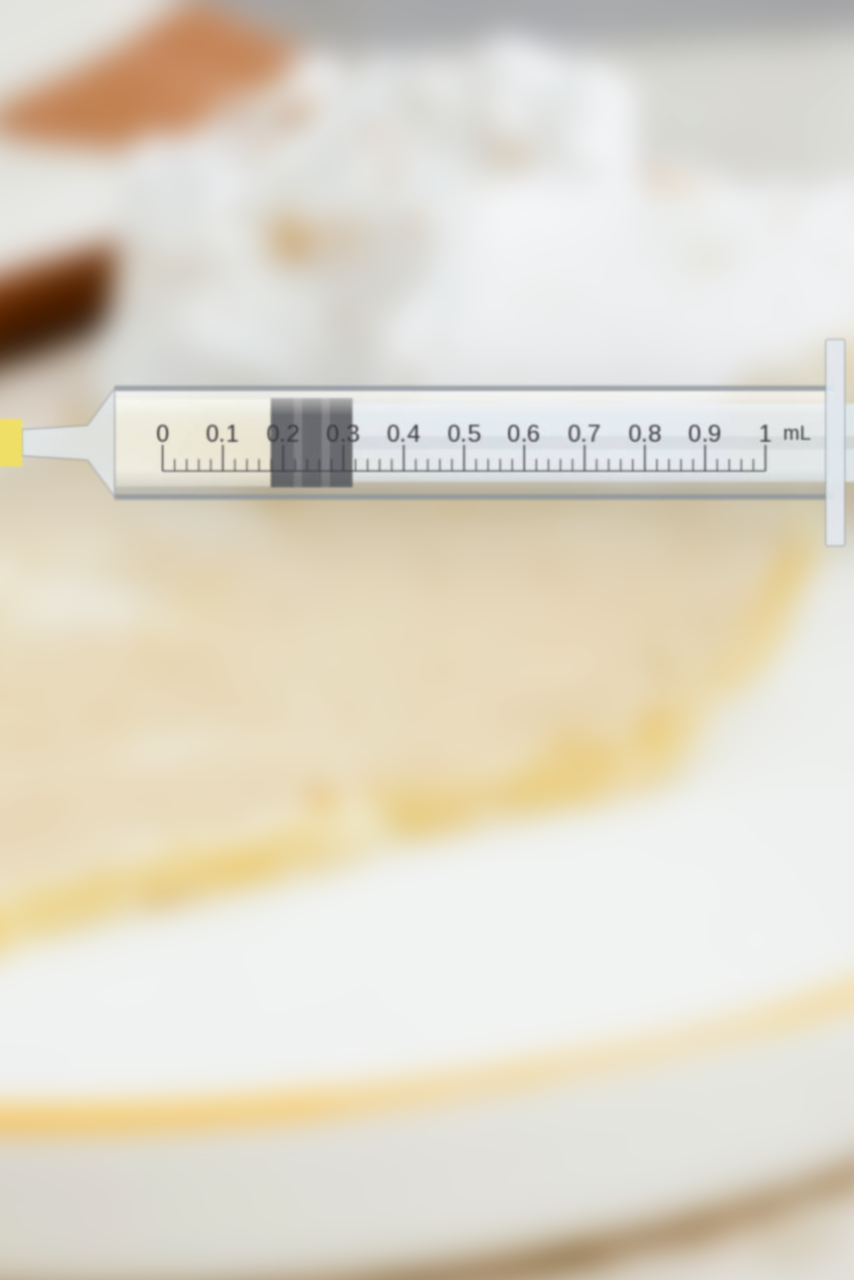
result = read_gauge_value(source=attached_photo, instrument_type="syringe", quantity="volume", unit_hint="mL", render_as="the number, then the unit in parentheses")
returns 0.18 (mL)
